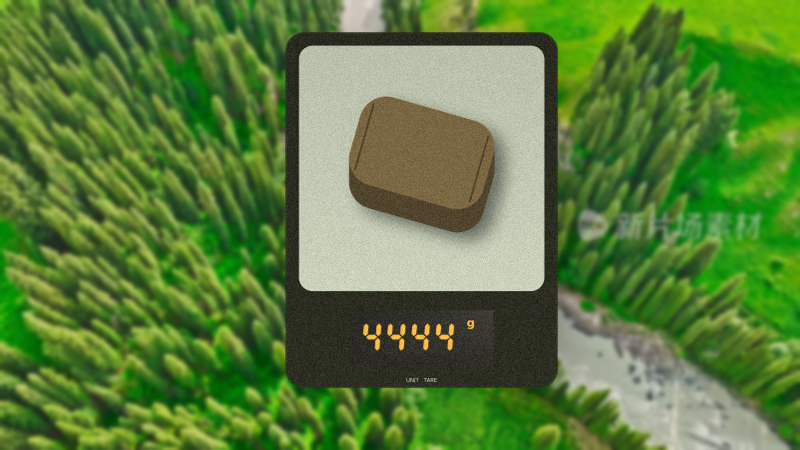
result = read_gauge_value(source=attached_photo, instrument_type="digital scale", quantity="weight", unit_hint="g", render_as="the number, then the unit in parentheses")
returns 4444 (g)
